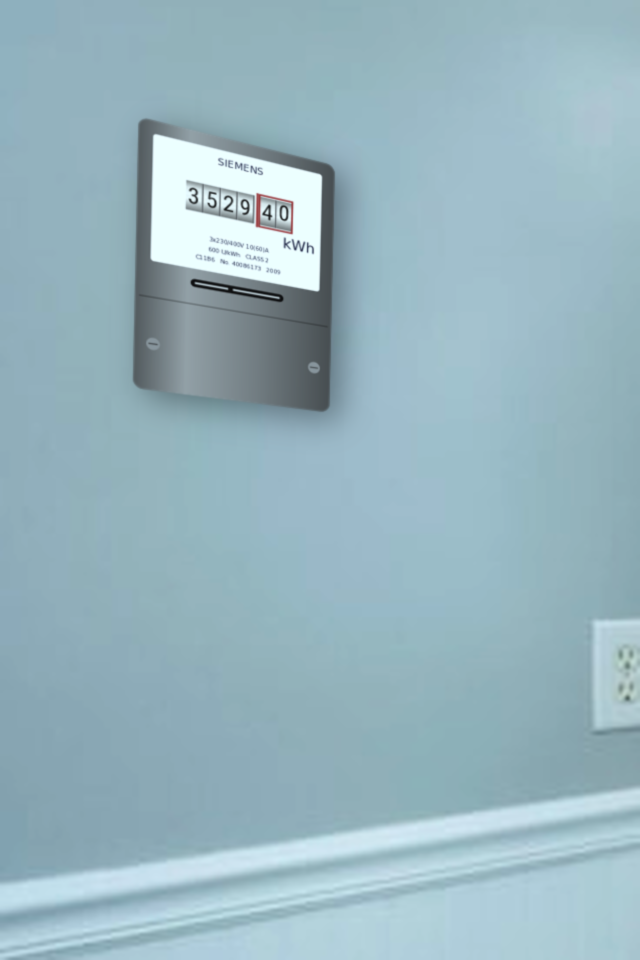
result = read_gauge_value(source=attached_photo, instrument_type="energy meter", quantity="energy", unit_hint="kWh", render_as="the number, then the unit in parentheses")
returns 3529.40 (kWh)
